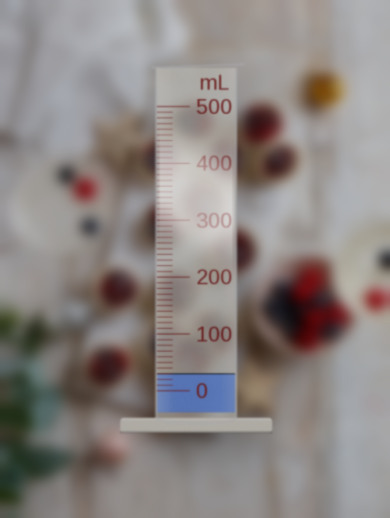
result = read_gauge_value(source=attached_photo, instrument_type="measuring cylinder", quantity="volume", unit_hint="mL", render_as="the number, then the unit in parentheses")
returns 30 (mL)
